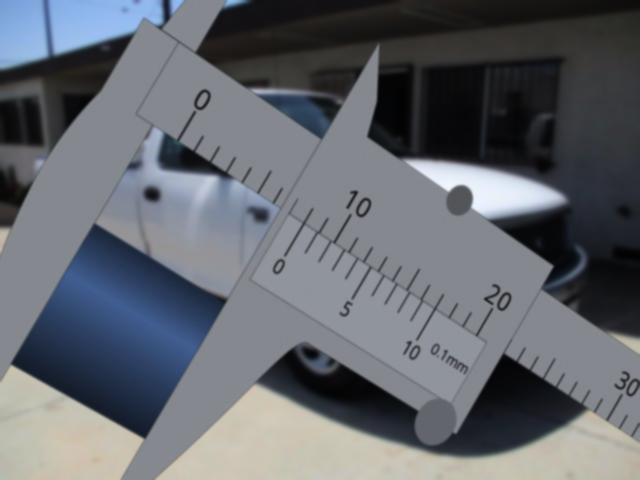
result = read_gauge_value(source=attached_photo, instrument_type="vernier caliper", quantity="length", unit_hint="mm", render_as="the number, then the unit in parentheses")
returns 8.0 (mm)
